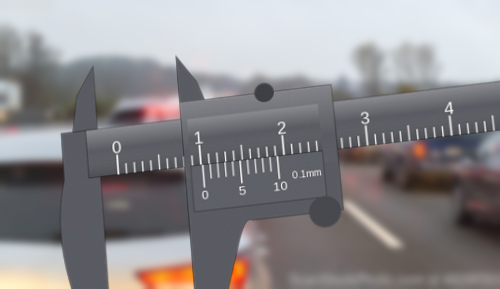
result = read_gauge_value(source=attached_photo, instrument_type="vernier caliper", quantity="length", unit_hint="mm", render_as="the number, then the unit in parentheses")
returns 10.2 (mm)
